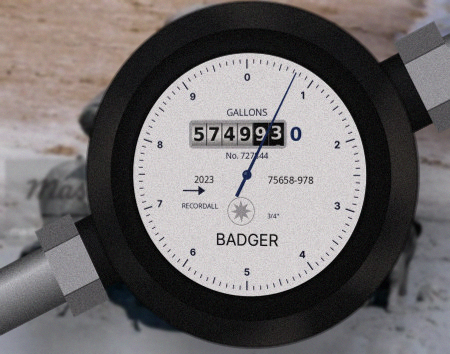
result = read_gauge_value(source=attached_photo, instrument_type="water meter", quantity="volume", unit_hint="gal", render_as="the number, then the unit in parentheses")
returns 5749930.7 (gal)
